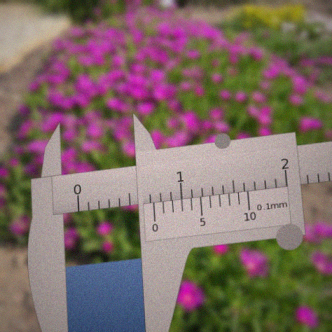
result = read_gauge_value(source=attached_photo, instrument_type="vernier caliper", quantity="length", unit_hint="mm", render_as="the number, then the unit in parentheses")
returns 7.3 (mm)
